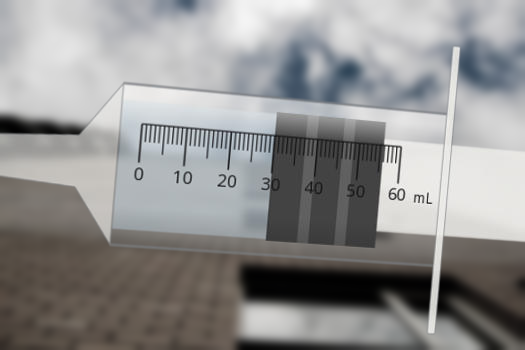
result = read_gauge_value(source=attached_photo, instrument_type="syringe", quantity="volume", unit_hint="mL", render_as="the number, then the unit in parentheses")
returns 30 (mL)
